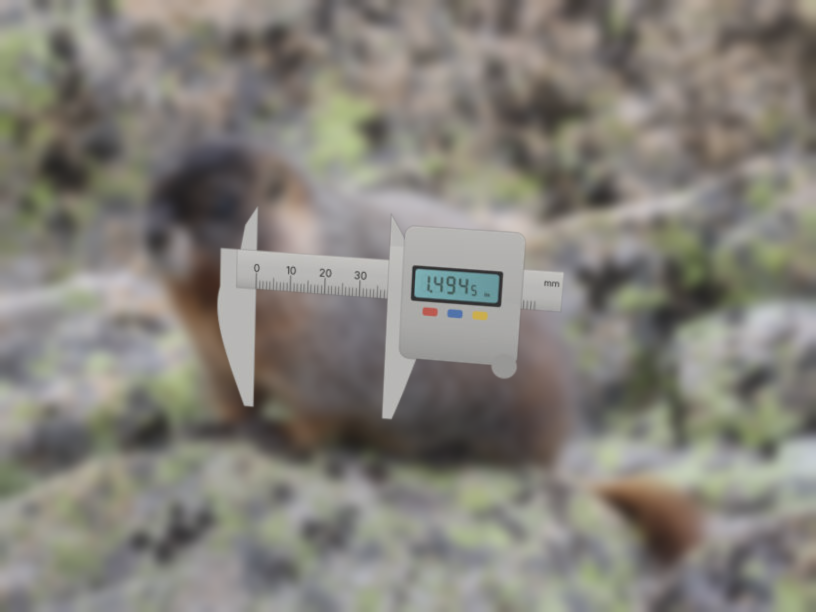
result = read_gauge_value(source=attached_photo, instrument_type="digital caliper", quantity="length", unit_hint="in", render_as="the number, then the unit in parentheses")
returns 1.4945 (in)
